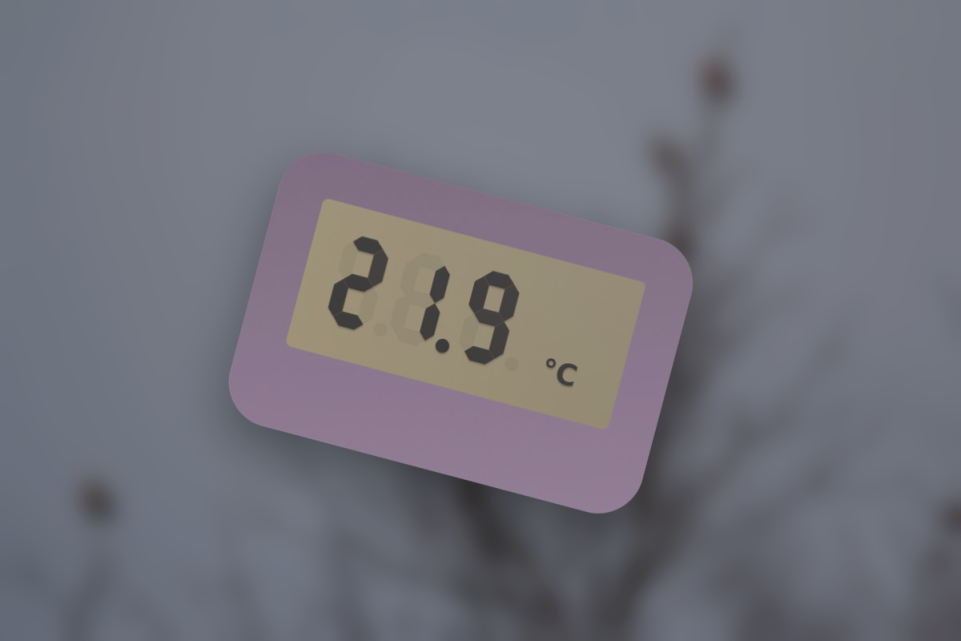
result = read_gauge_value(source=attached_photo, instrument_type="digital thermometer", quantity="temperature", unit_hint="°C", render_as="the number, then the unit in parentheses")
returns 21.9 (°C)
